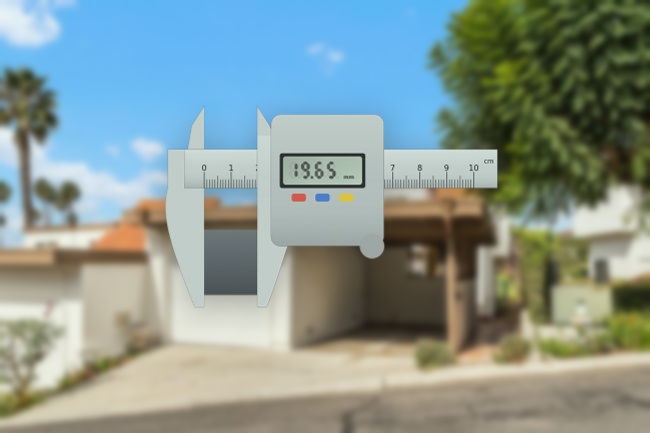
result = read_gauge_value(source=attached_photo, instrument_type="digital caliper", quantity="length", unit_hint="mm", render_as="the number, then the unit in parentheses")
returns 19.65 (mm)
